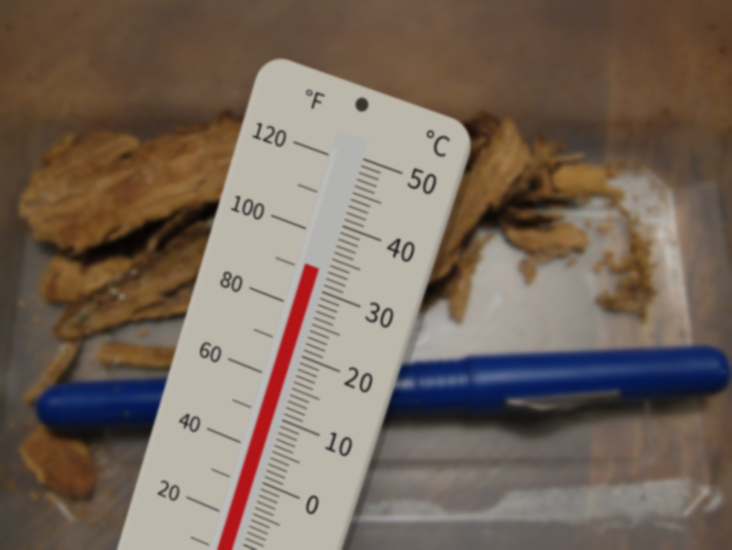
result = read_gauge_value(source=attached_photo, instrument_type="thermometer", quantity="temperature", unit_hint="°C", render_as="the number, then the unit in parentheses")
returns 33 (°C)
